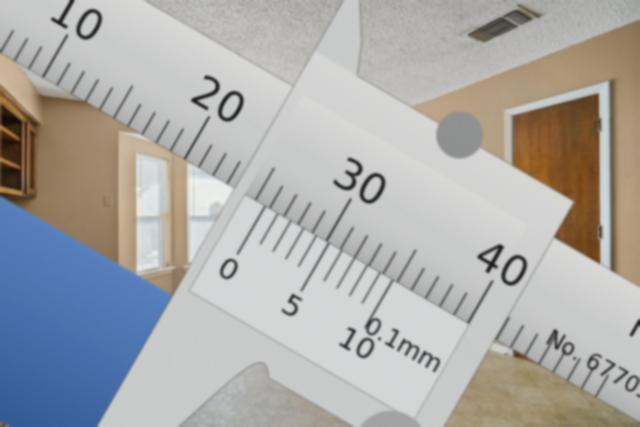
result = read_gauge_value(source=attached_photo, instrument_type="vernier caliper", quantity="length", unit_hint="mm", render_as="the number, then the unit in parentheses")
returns 25.7 (mm)
